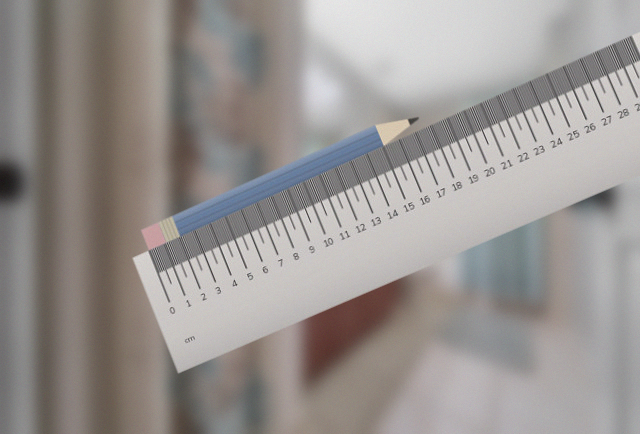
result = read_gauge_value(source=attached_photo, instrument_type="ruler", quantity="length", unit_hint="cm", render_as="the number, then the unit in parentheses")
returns 17.5 (cm)
